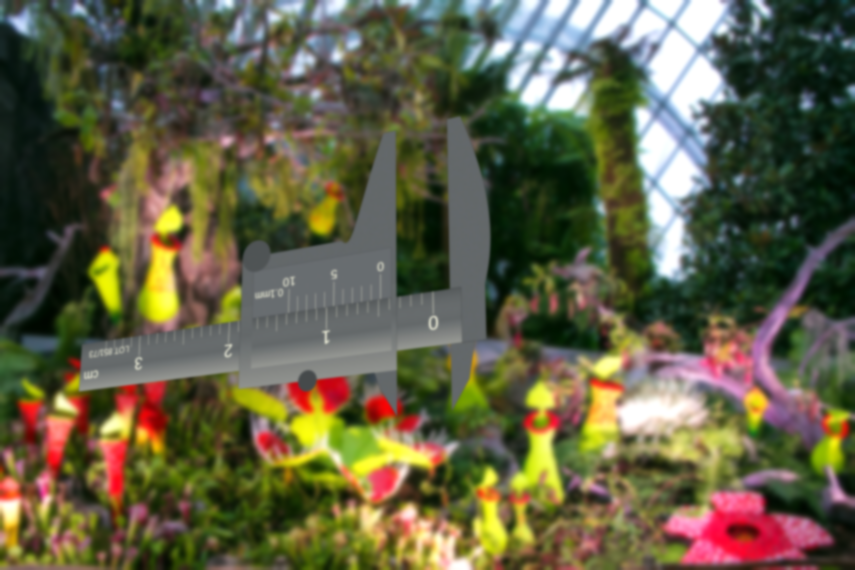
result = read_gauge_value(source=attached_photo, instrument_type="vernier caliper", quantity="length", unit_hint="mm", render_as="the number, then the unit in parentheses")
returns 4.8 (mm)
